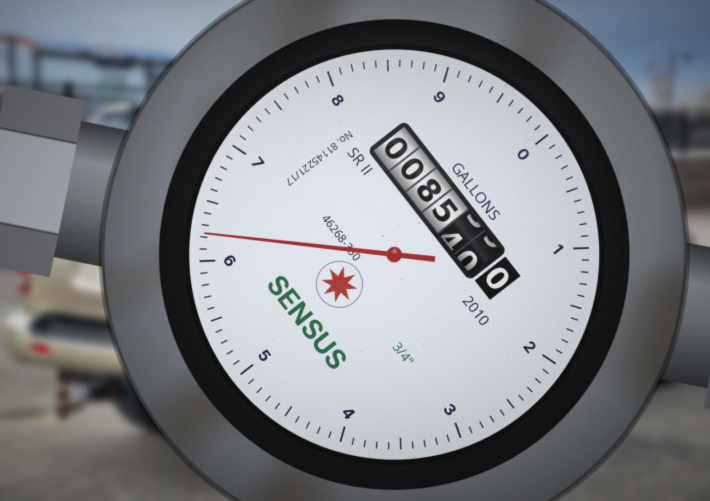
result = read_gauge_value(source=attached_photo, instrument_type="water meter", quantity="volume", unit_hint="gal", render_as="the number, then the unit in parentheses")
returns 85396.2 (gal)
